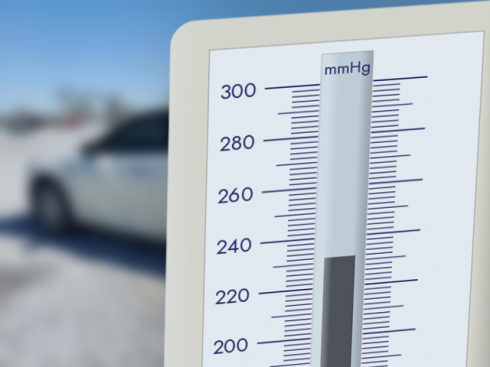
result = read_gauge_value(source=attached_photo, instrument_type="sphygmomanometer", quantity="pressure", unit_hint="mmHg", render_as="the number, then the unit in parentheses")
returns 232 (mmHg)
